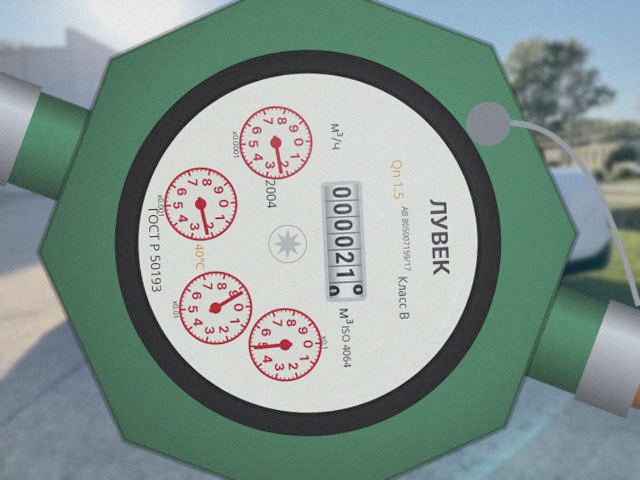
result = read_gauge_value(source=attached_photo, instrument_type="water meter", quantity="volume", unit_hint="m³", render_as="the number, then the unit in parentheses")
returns 218.4922 (m³)
